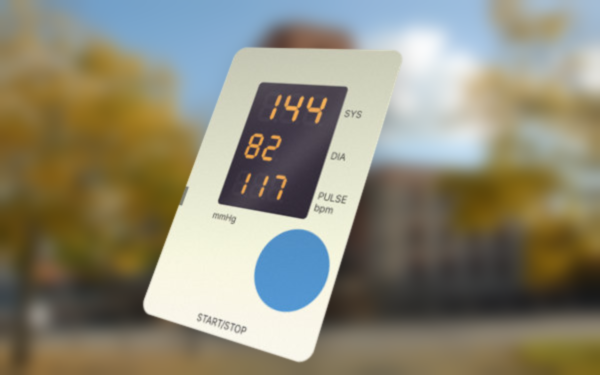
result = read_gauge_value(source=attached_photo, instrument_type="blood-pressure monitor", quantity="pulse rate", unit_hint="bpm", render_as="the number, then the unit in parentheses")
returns 117 (bpm)
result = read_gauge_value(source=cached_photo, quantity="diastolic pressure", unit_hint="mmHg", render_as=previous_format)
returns 82 (mmHg)
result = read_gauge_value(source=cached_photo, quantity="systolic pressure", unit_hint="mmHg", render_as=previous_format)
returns 144 (mmHg)
